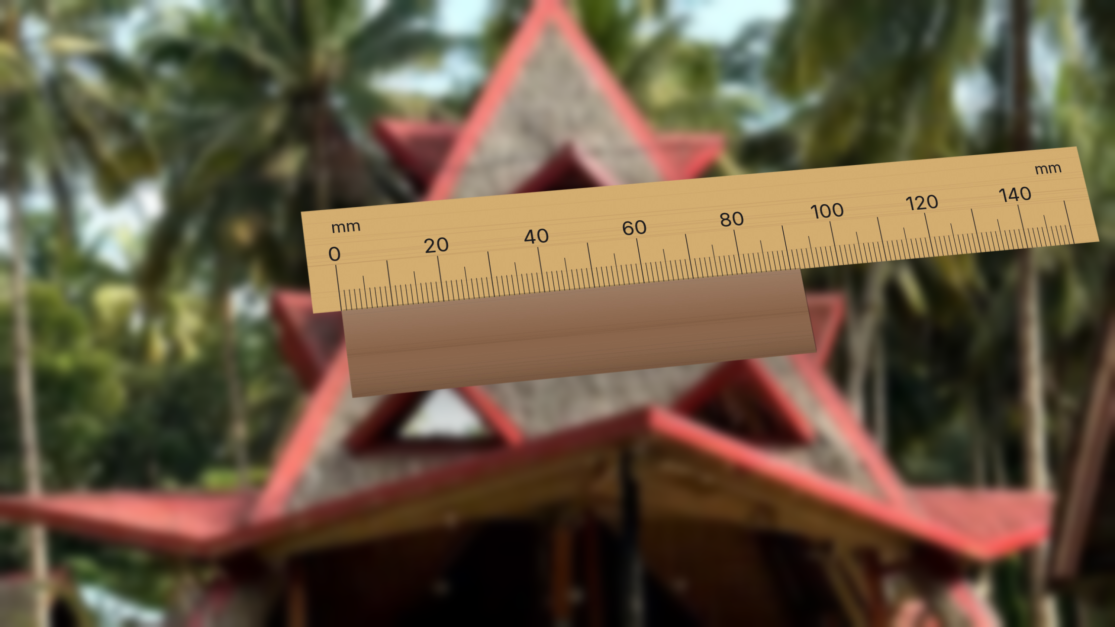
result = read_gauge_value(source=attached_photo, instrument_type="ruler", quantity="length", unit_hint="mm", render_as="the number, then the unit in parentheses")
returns 92 (mm)
